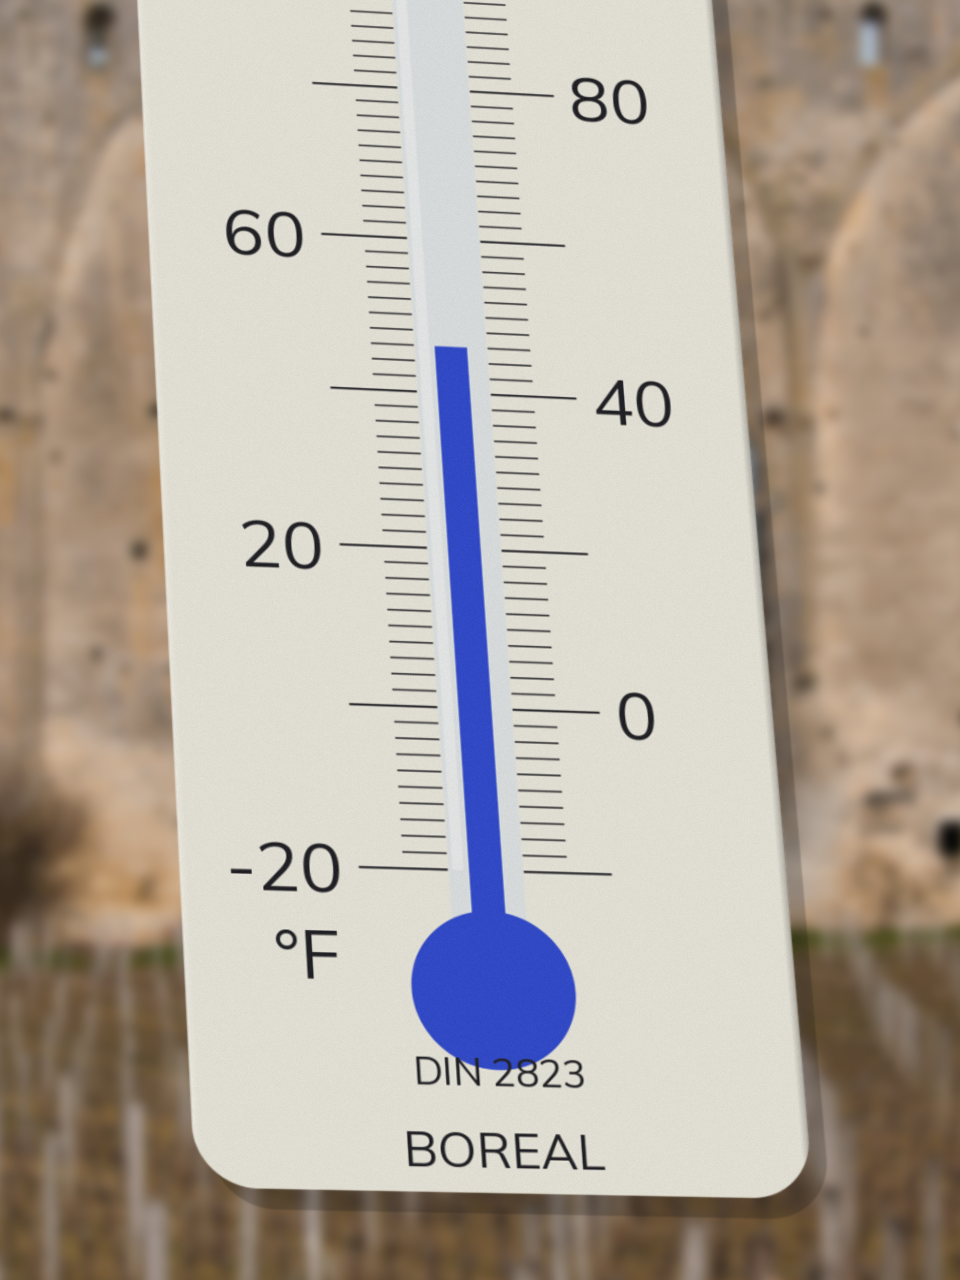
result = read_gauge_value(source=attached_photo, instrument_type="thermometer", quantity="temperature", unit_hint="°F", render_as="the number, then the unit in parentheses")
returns 46 (°F)
